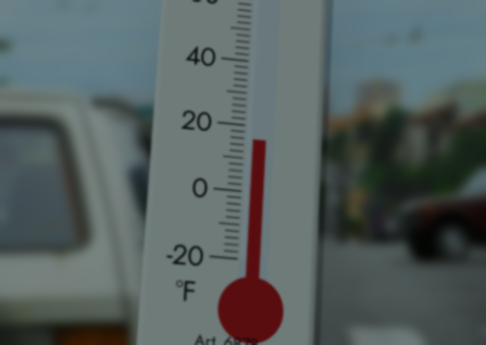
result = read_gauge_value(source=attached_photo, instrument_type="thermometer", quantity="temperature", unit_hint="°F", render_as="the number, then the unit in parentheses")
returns 16 (°F)
